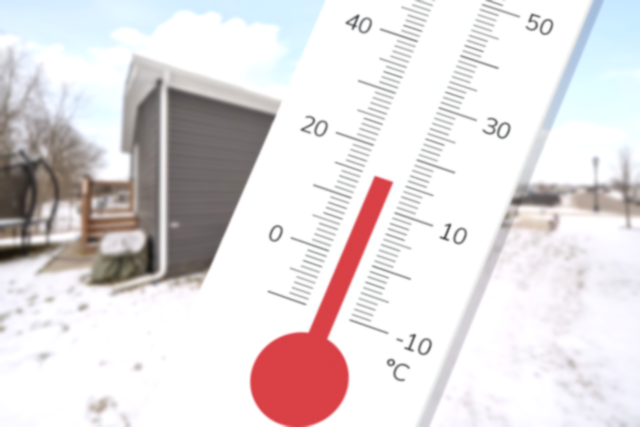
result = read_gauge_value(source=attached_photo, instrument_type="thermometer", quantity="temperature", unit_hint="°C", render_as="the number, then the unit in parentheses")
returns 15 (°C)
